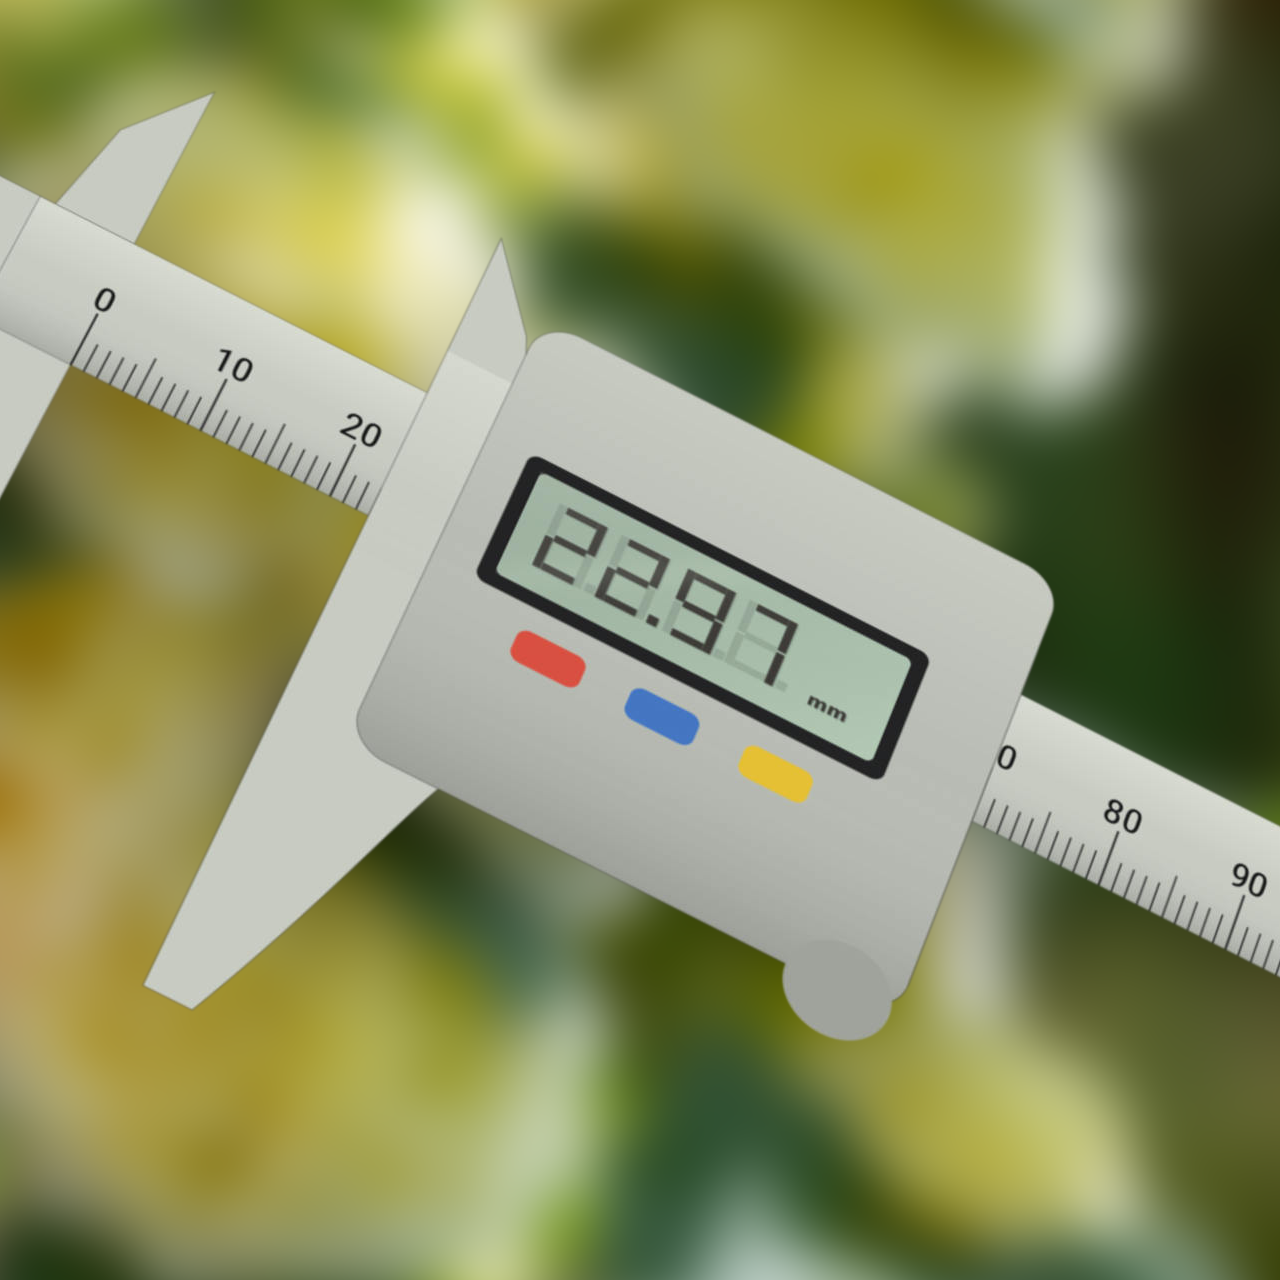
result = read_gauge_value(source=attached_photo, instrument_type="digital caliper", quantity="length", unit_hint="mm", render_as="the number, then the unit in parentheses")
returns 22.97 (mm)
